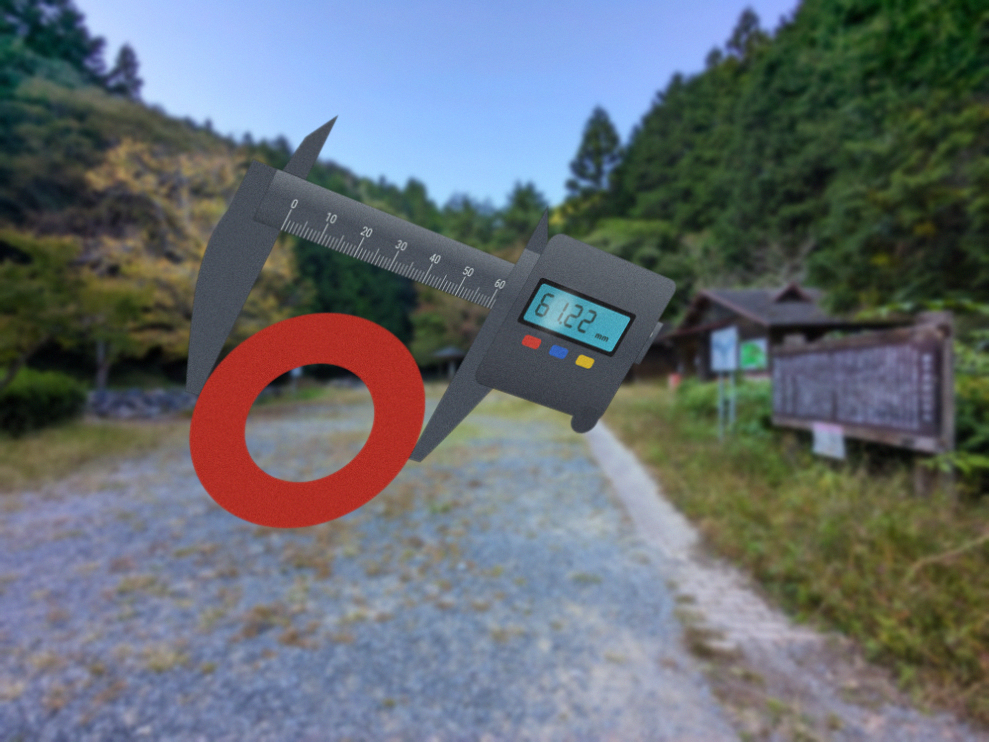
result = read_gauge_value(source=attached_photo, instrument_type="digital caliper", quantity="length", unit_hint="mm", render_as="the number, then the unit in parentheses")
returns 61.22 (mm)
